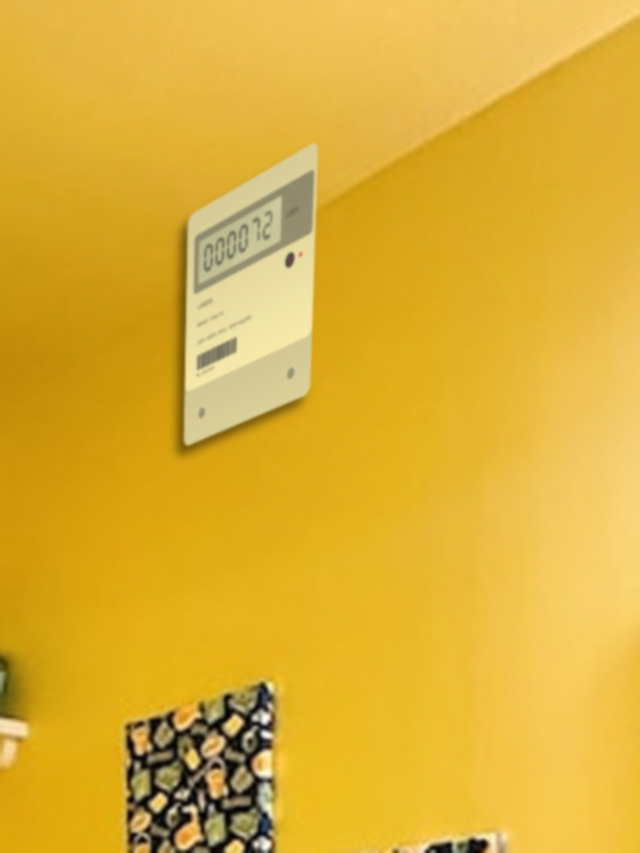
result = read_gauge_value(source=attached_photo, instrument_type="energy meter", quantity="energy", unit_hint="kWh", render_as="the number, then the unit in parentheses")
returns 72 (kWh)
